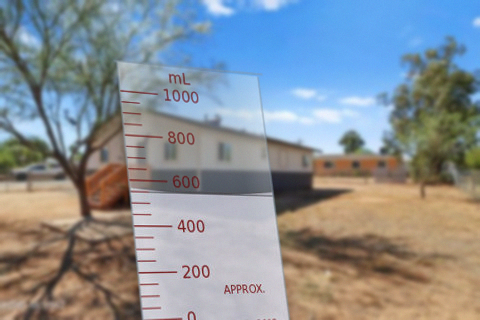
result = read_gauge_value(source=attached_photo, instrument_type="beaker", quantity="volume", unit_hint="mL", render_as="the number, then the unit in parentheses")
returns 550 (mL)
